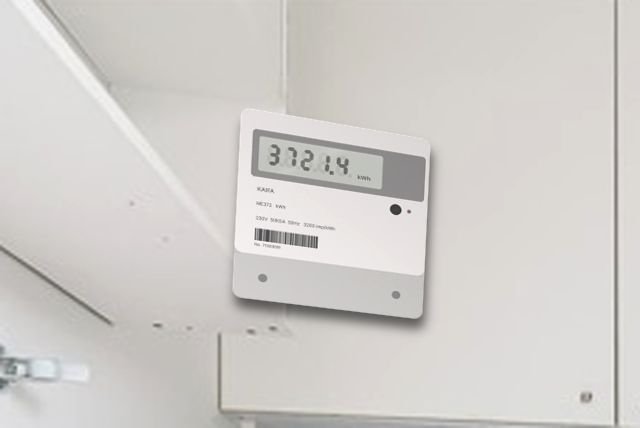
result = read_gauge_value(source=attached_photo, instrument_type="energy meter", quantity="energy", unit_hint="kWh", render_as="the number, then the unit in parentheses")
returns 3721.4 (kWh)
